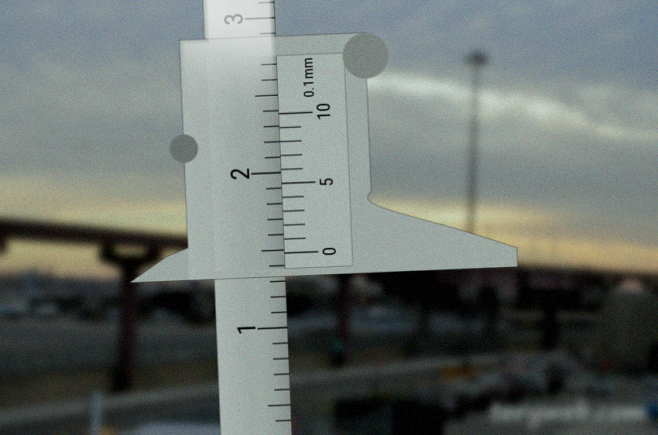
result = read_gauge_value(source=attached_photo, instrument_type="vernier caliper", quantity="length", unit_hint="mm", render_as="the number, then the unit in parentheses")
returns 14.8 (mm)
